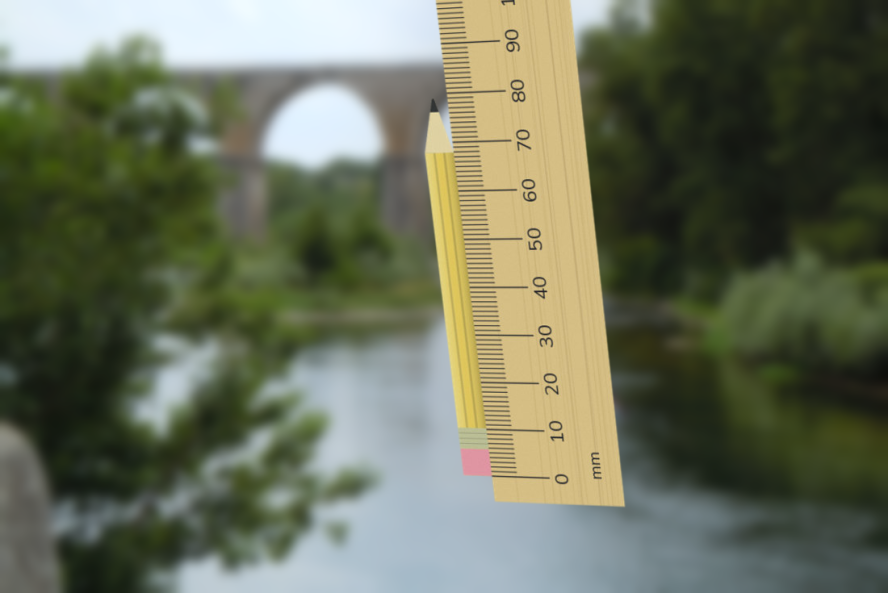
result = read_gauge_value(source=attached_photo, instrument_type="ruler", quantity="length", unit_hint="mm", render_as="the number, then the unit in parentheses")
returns 79 (mm)
